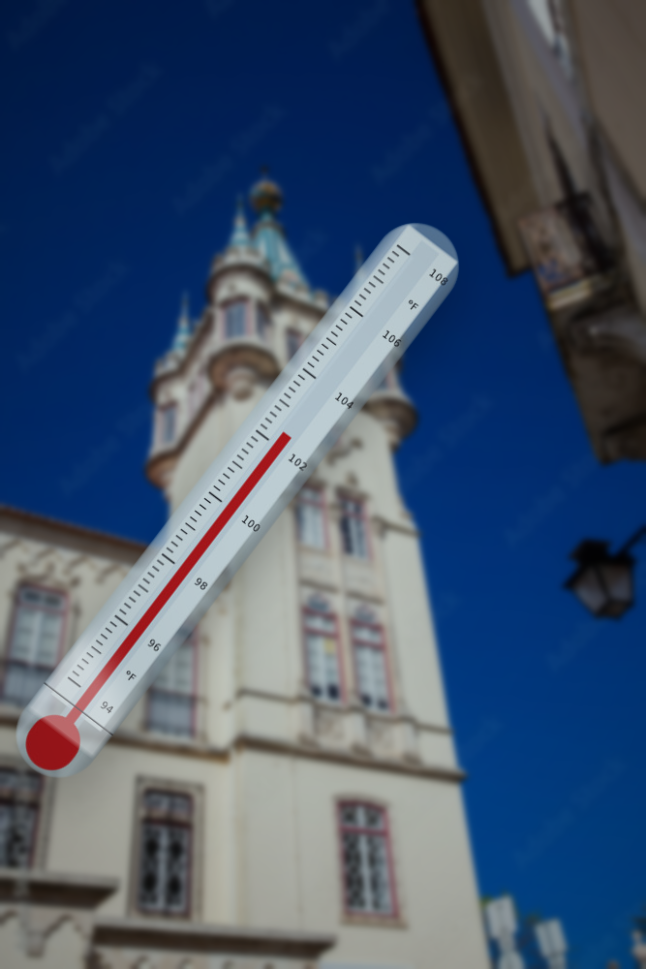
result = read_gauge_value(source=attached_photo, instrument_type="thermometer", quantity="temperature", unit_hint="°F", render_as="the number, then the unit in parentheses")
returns 102.4 (°F)
